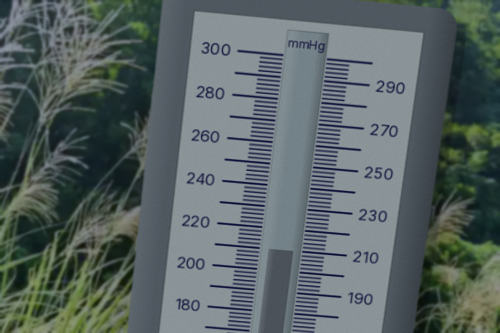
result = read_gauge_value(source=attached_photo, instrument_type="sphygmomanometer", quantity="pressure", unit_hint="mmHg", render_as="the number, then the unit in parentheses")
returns 210 (mmHg)
